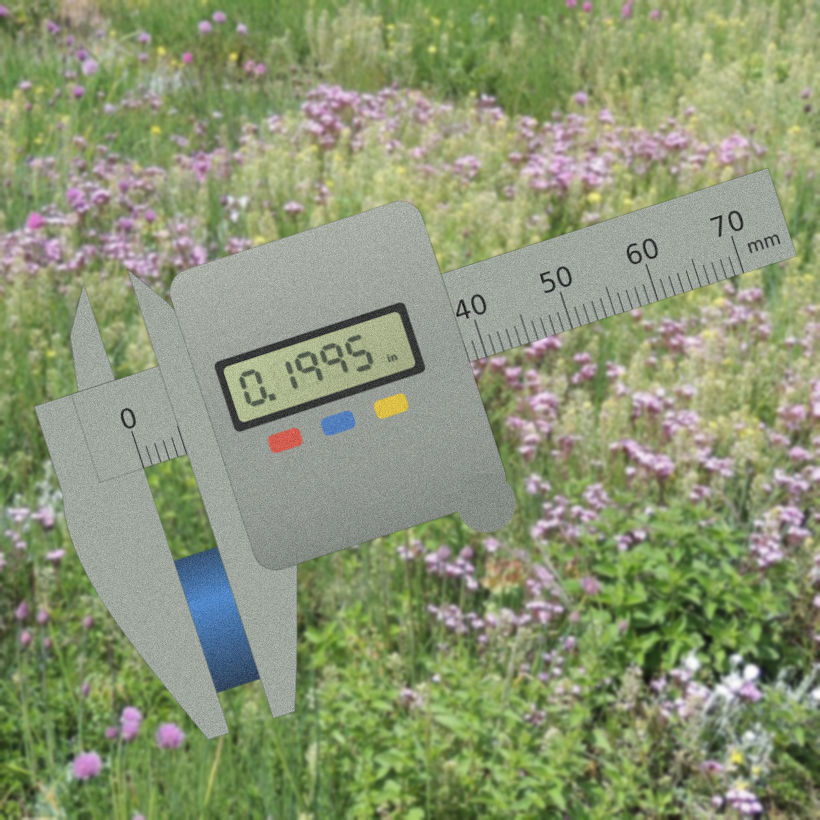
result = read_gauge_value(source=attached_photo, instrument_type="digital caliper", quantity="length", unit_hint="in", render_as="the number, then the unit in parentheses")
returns 0.1995 (in)
